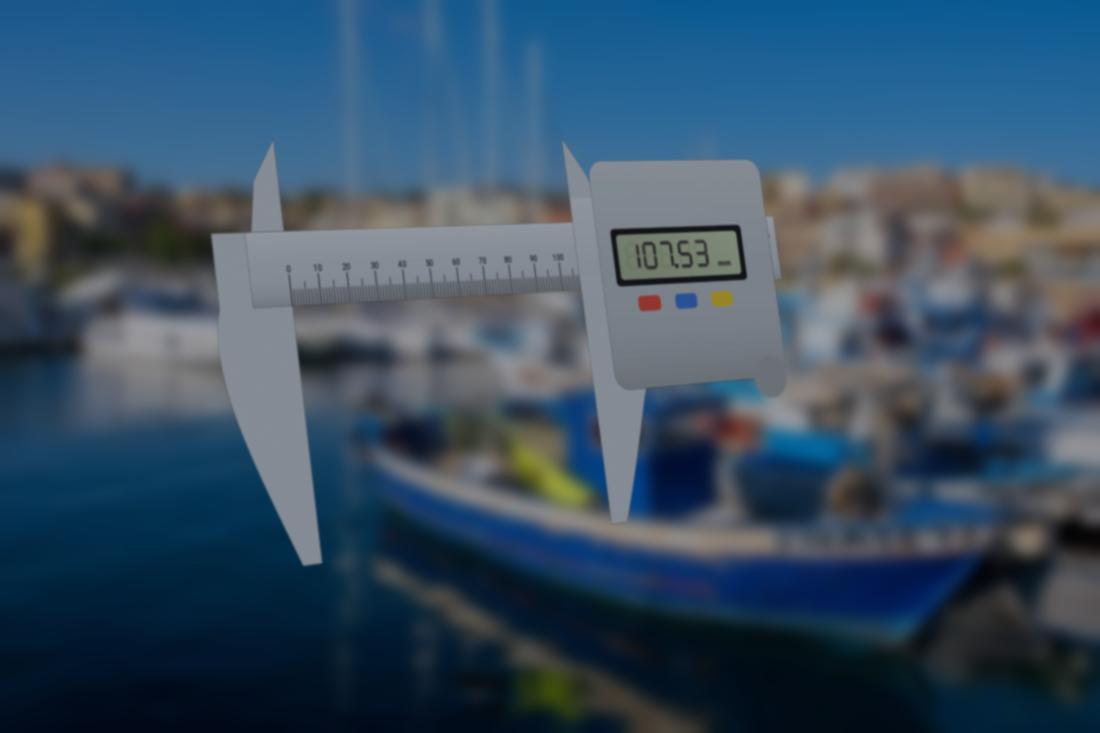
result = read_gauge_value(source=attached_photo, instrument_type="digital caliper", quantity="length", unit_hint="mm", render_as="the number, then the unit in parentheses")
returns 107.53 (mm)
